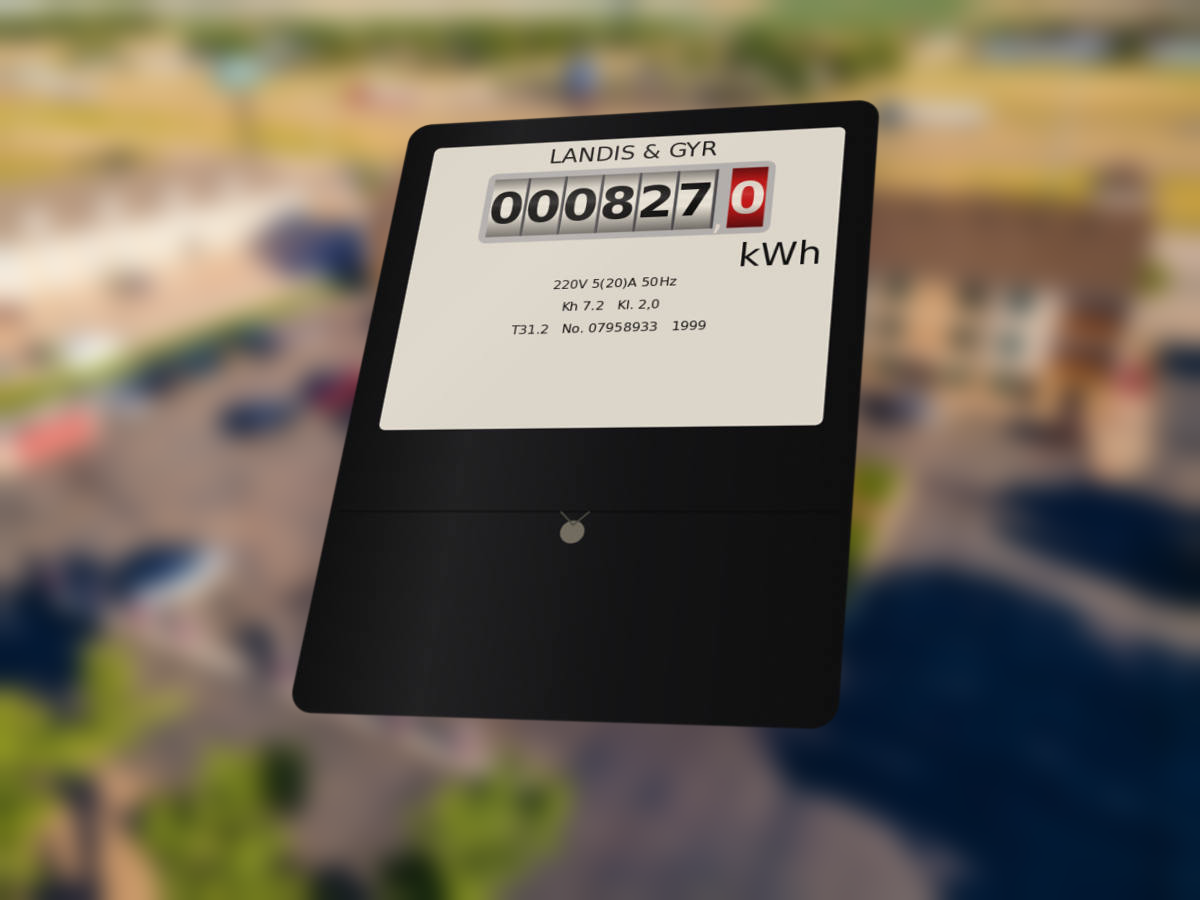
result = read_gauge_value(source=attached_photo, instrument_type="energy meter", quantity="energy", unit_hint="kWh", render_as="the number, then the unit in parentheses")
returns 827.0 (kWh)
